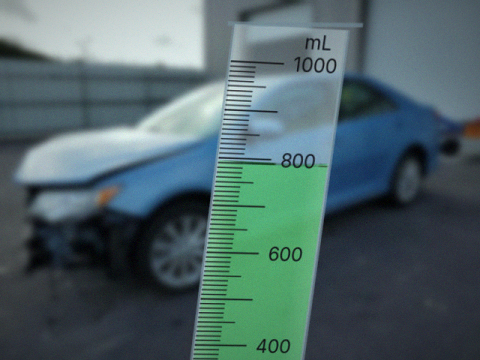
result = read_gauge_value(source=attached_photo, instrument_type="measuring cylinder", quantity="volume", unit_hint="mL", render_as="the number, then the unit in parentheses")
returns 790 (mL)
